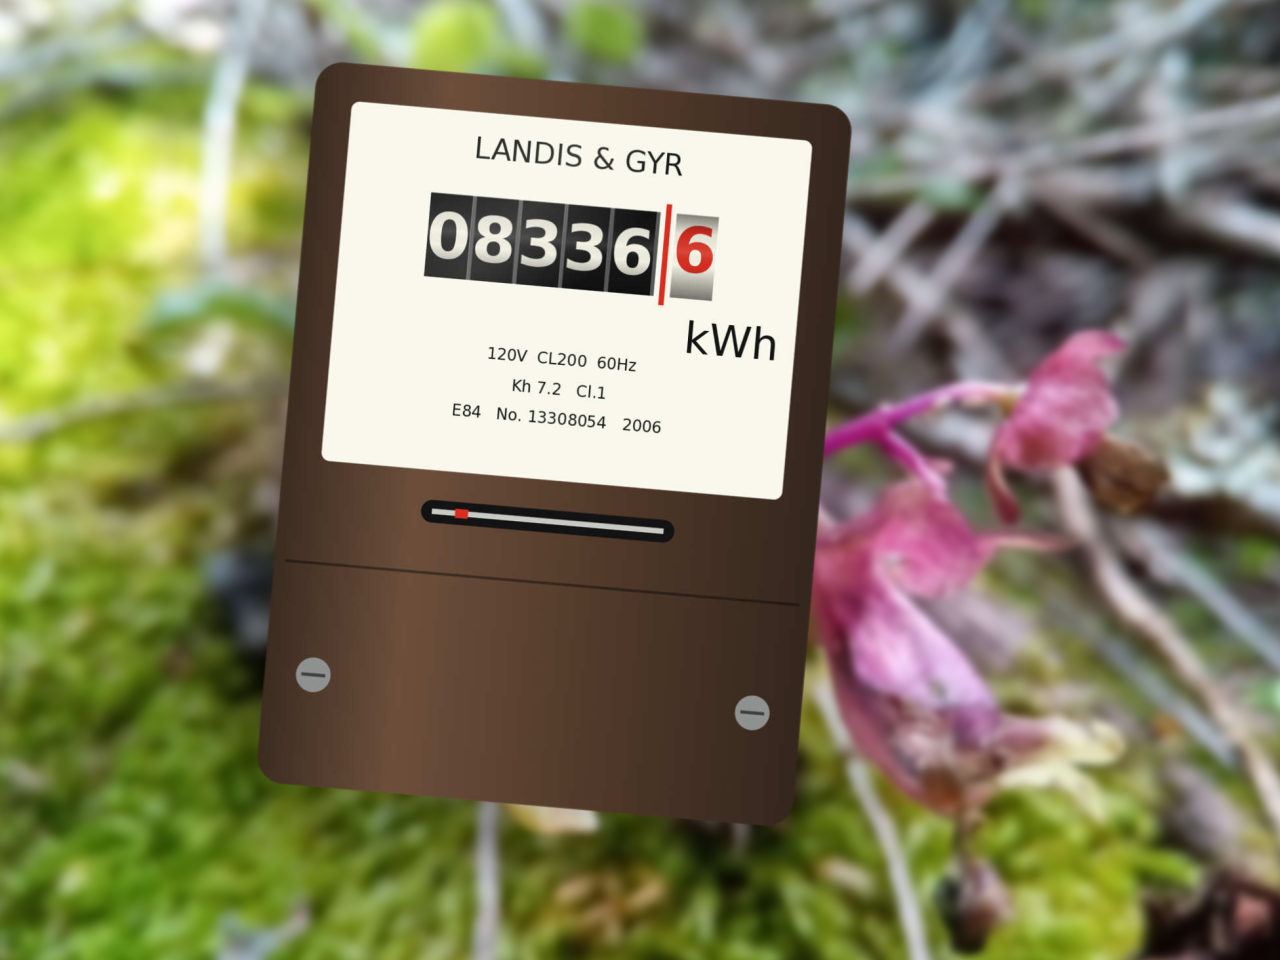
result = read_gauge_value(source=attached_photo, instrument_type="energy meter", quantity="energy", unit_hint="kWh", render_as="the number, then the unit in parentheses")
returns 8336.6 (kWh)
